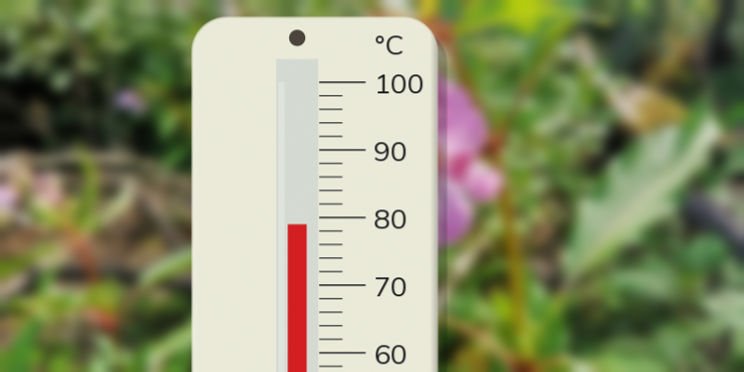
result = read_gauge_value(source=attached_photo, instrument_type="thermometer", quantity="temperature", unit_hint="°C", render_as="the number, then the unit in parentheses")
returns 79 (°C)
